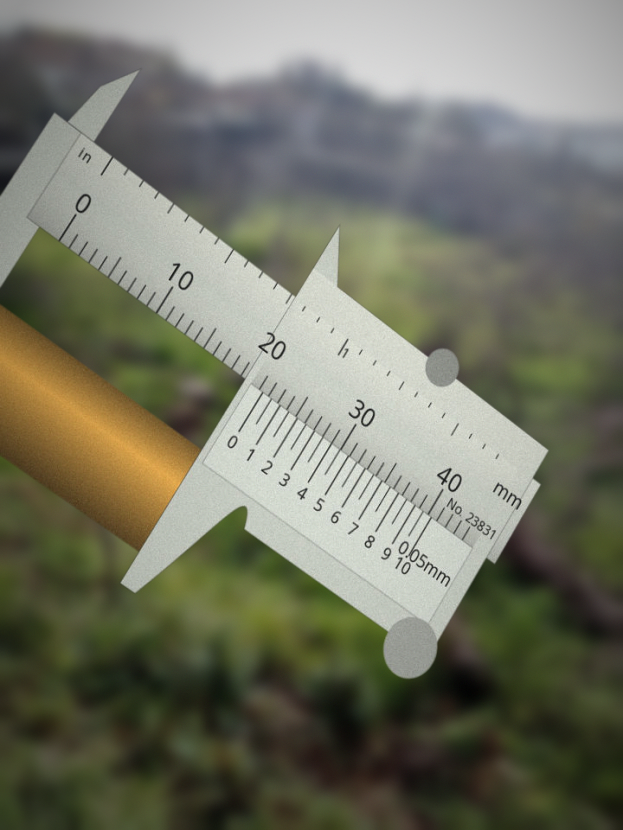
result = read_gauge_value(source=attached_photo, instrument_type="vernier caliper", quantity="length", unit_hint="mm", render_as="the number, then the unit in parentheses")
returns 21.4 (mm)
